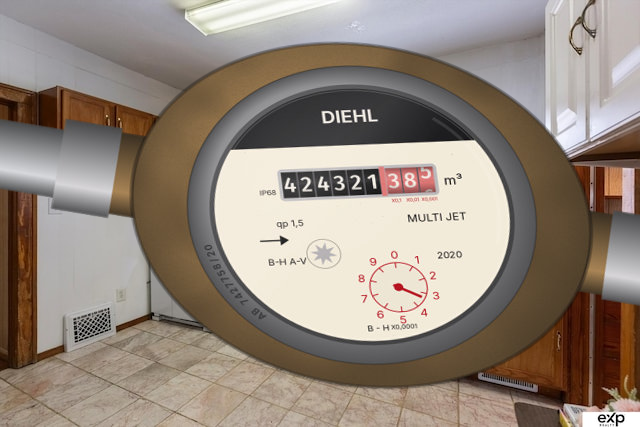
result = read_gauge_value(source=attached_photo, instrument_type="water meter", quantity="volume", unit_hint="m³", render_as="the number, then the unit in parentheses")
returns 424321.3853 (m³)
